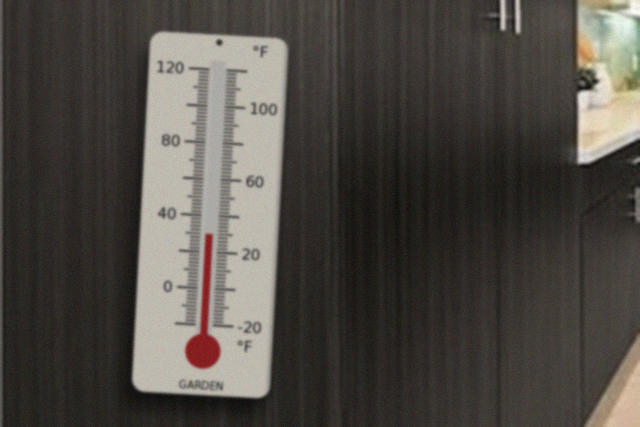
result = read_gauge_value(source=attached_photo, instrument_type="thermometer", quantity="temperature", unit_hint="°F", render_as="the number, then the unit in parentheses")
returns 30 (°F)
